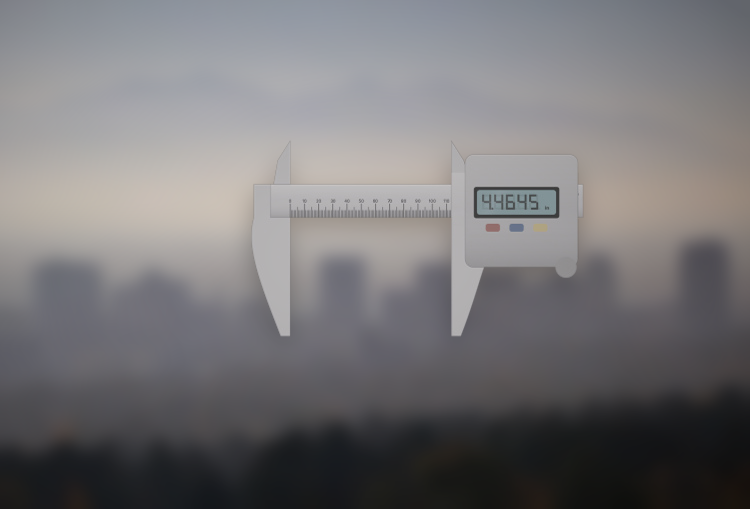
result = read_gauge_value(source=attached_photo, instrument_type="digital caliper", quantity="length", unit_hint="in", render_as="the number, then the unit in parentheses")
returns 4.4645 (in)
